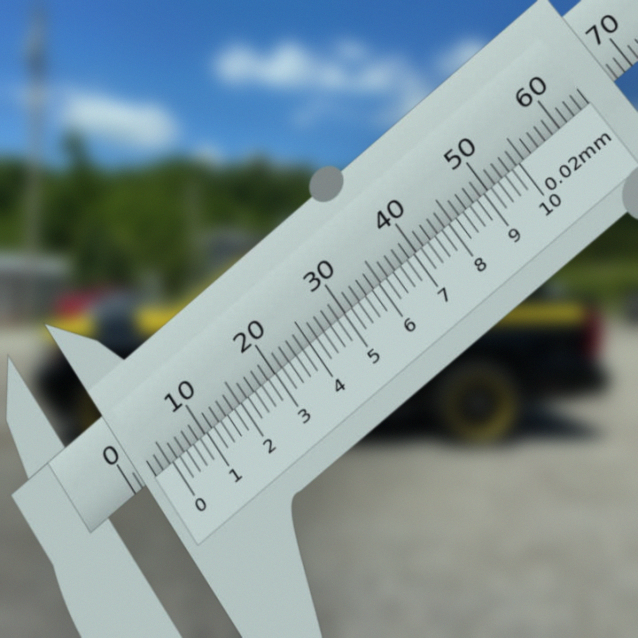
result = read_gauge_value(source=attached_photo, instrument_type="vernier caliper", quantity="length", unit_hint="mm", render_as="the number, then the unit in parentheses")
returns 5.4 (mm)
